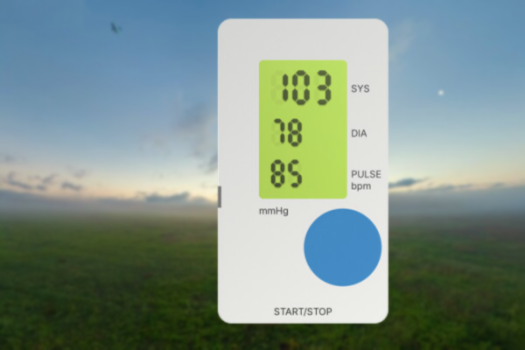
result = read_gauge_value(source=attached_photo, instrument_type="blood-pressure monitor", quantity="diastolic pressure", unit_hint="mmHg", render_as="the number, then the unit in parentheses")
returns 78 (mmHg)
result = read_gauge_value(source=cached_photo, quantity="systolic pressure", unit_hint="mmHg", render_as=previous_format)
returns 103 (mmHg)
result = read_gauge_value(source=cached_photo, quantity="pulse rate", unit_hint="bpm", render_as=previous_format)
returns 85 (bpm)
